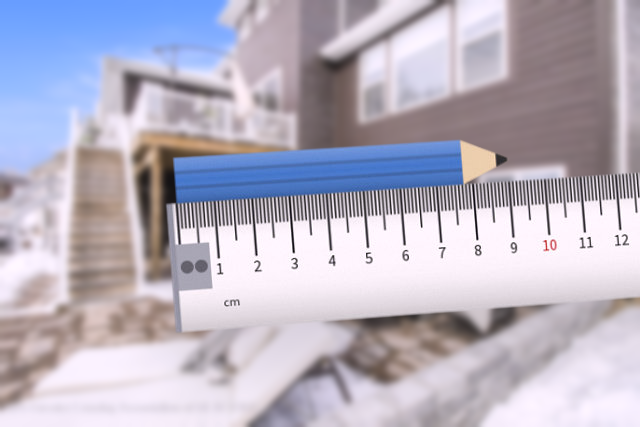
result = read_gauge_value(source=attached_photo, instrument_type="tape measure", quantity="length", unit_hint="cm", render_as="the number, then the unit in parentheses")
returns 9 (cm)
